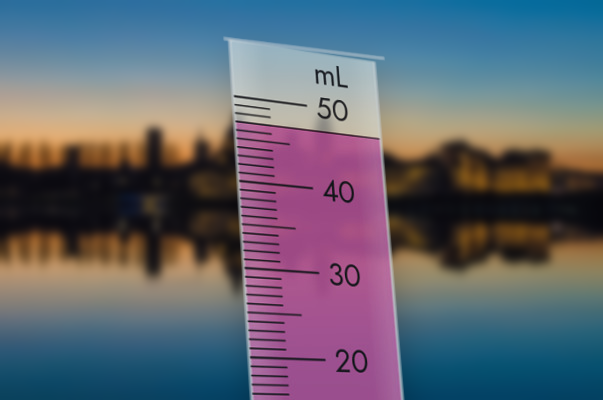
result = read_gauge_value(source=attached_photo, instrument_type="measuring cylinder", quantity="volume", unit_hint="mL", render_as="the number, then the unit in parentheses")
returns 47 (mL)
